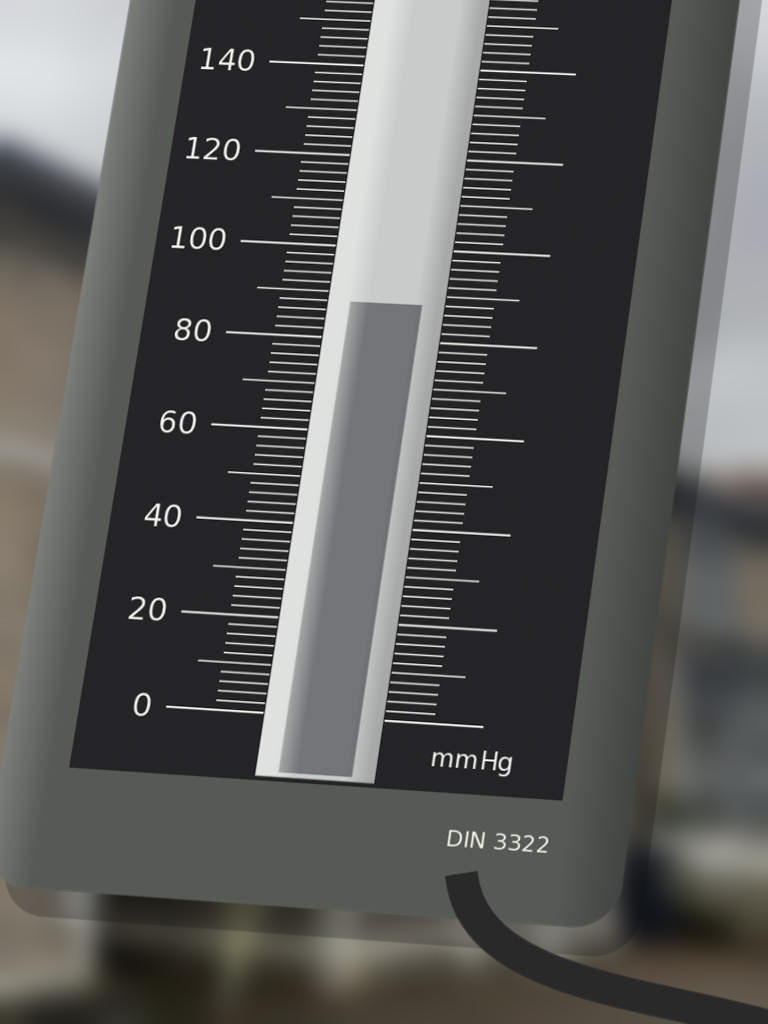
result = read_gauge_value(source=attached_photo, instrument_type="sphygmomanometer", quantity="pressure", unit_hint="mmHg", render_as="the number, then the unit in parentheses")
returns 88 (mmHg)
